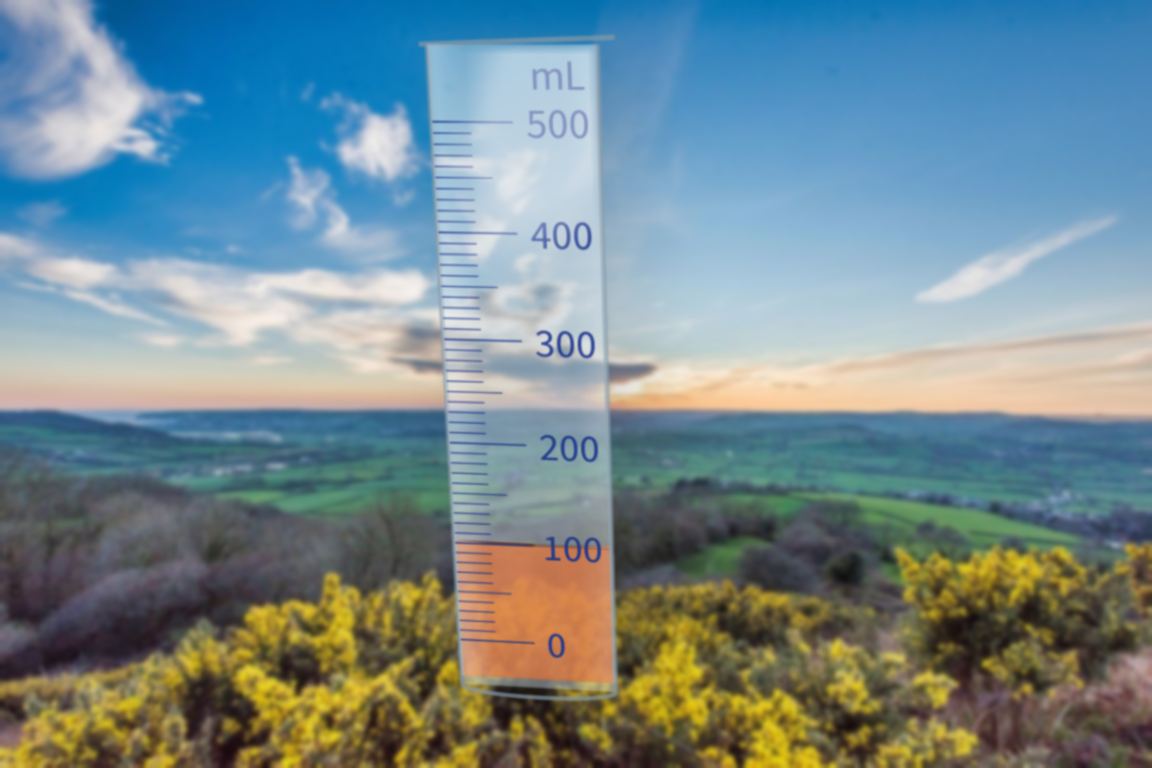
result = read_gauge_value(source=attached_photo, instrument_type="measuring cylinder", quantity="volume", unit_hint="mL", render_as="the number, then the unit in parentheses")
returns 100 (mL)
